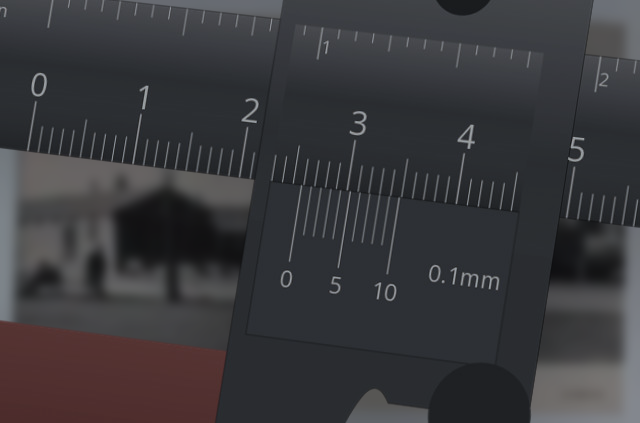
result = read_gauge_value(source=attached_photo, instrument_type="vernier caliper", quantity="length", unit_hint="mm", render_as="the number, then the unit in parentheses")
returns 25.8 (mm)
